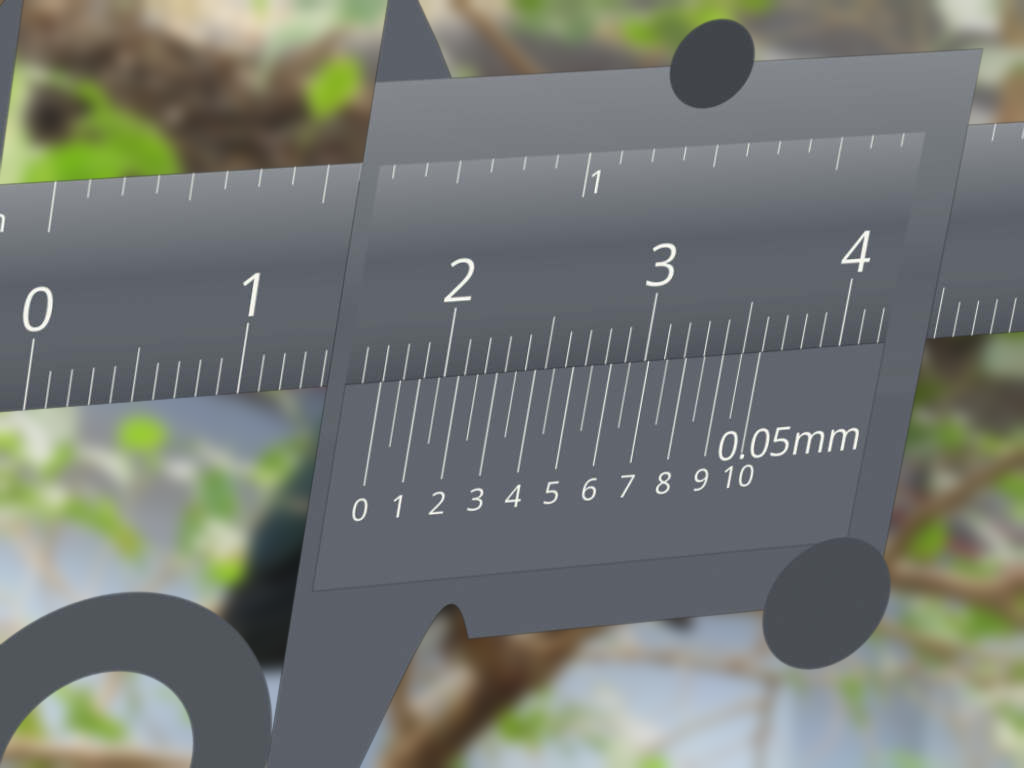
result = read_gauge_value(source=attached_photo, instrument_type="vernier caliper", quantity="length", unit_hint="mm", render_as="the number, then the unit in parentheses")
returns 16.9 (mm)
